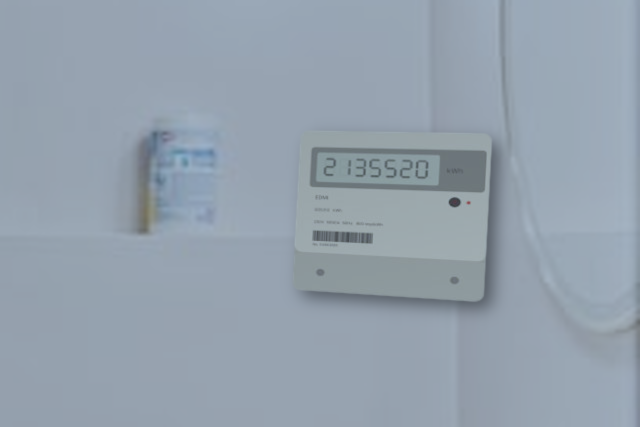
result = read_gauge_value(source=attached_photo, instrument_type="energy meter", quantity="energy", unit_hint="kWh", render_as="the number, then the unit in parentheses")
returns 2135520 (kWh)
